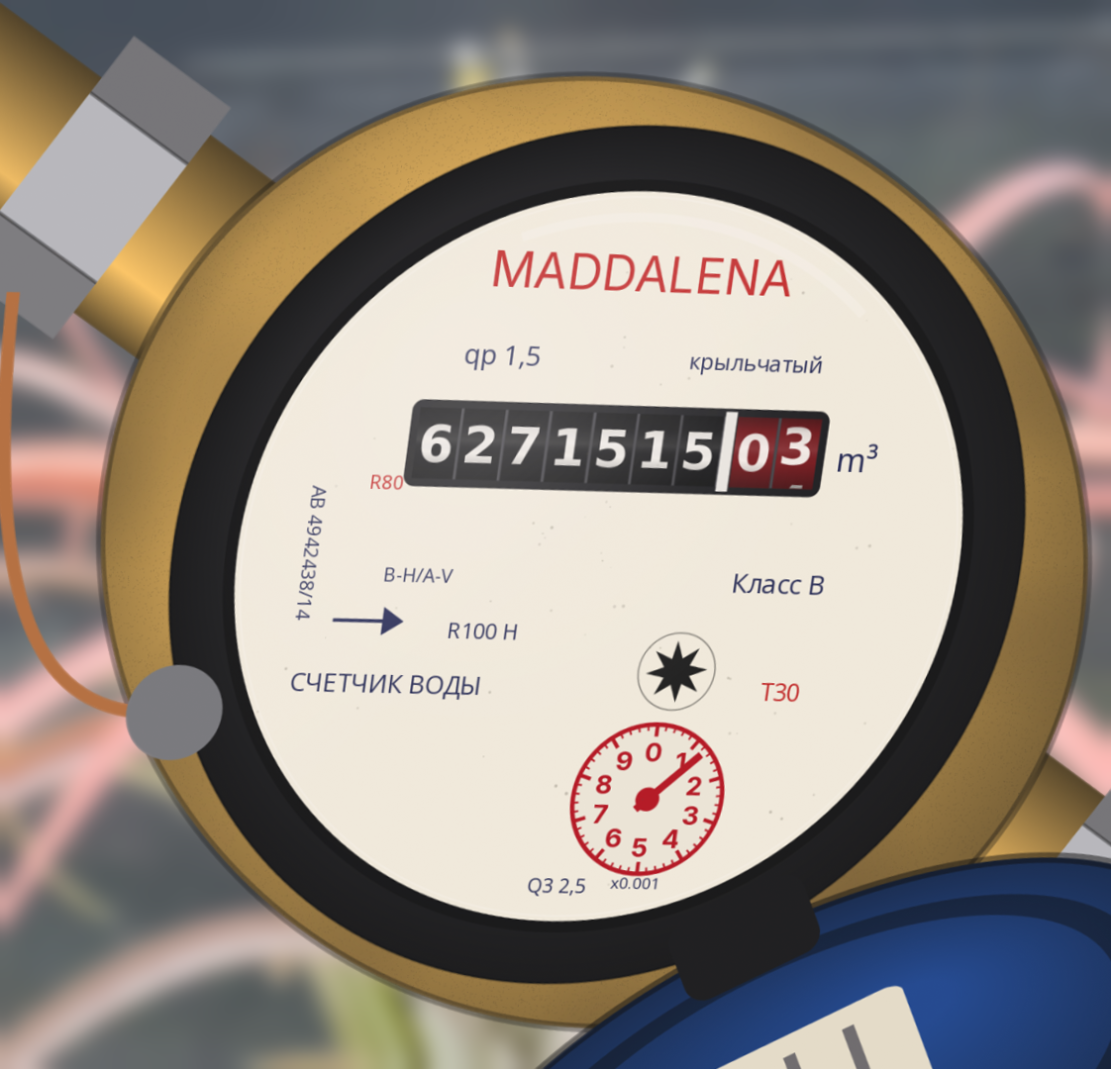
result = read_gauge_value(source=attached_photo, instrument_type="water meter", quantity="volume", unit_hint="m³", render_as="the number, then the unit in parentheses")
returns 6271515.031 (m³)
